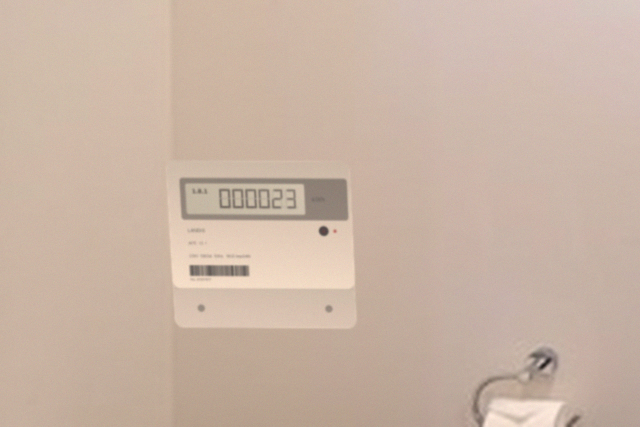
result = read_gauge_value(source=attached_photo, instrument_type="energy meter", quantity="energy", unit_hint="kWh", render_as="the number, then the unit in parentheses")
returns 23 (kWh)
